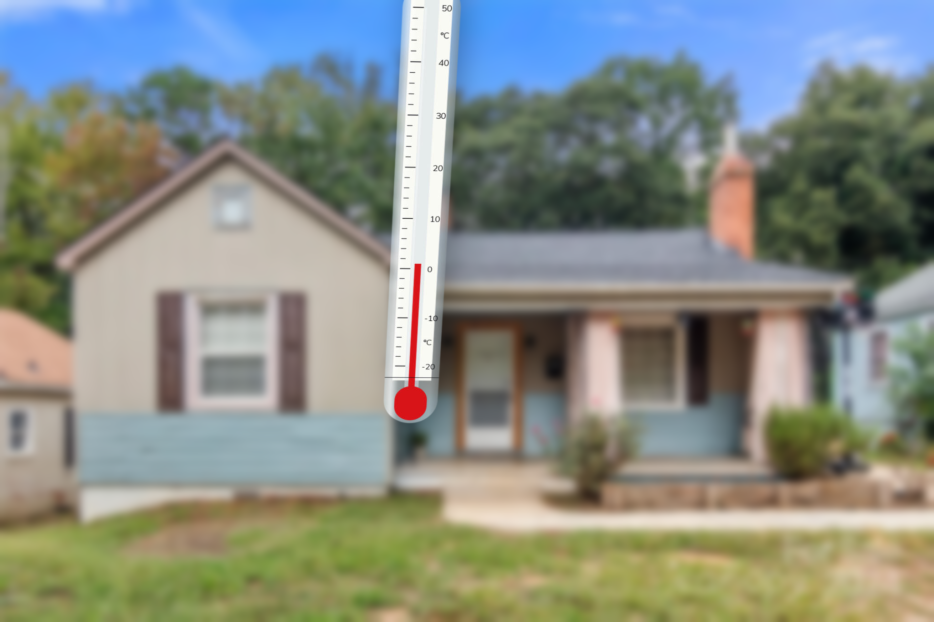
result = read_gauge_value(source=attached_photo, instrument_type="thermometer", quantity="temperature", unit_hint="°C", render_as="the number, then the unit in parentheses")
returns 1 (°C)
